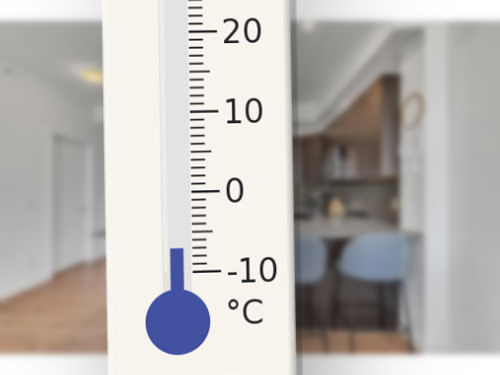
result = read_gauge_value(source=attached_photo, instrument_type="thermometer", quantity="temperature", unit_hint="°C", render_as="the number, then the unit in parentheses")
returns -7 (°C)
